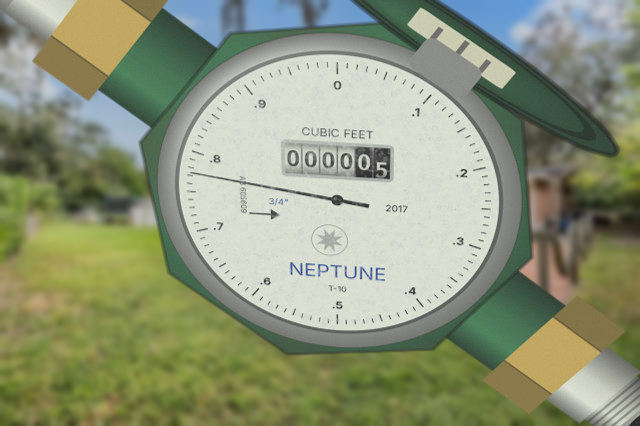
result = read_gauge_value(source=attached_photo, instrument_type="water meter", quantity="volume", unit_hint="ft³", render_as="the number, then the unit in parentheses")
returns 4.77 (ft³)
